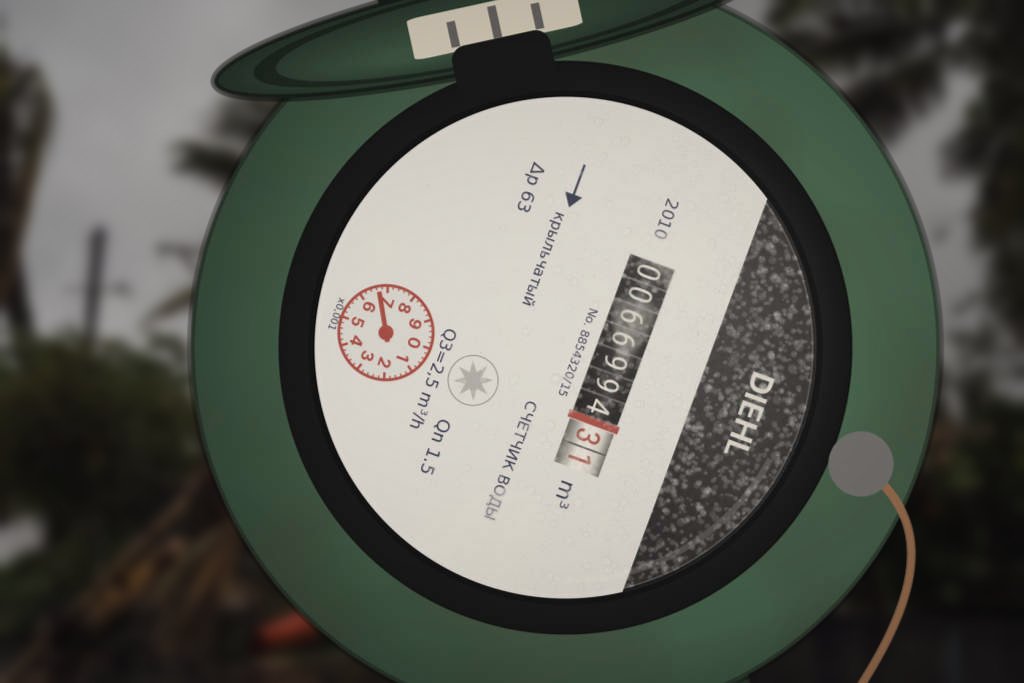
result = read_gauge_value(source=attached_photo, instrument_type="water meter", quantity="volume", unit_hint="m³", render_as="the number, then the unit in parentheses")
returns 66994.316 (m³)
